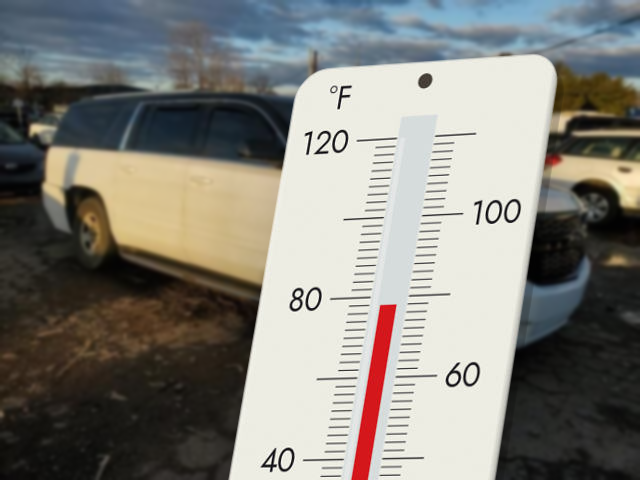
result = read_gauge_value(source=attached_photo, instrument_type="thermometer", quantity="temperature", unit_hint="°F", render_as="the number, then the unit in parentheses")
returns 78 (°F)
